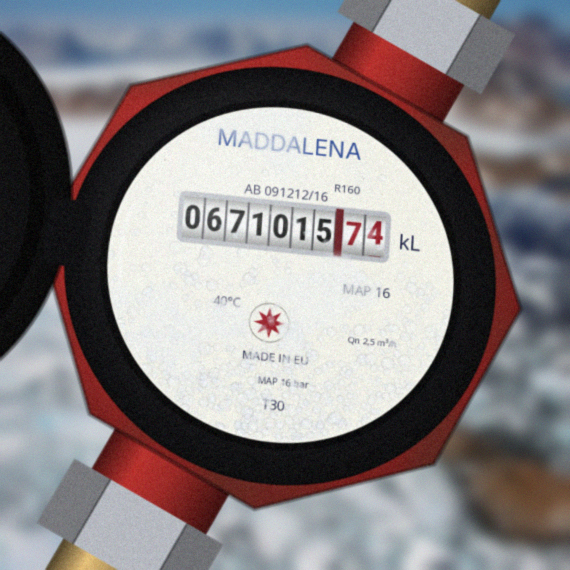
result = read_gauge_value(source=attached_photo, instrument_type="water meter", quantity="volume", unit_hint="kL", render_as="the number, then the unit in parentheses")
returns 671015.74 (kL)
